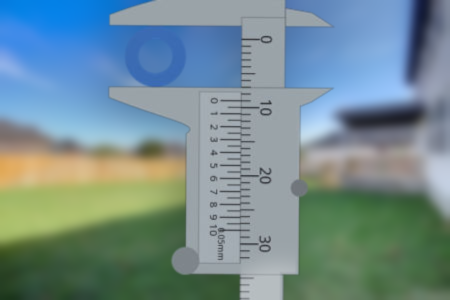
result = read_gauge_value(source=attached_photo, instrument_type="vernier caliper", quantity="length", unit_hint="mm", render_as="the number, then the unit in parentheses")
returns 9.0 (mm)
